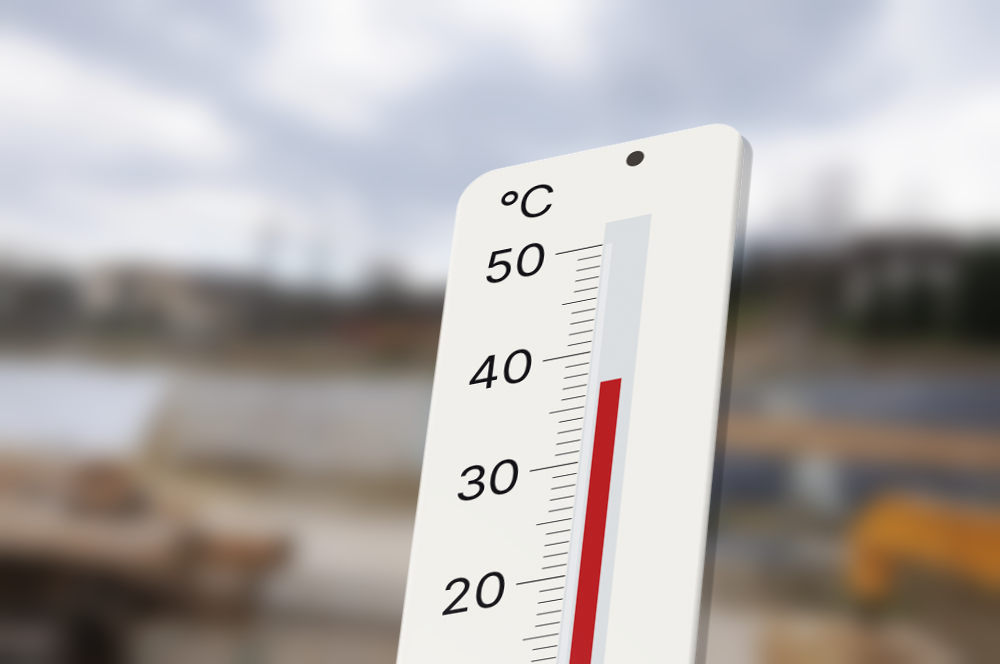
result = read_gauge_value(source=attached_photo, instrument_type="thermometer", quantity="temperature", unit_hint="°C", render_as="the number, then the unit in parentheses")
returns 37 (°C)
